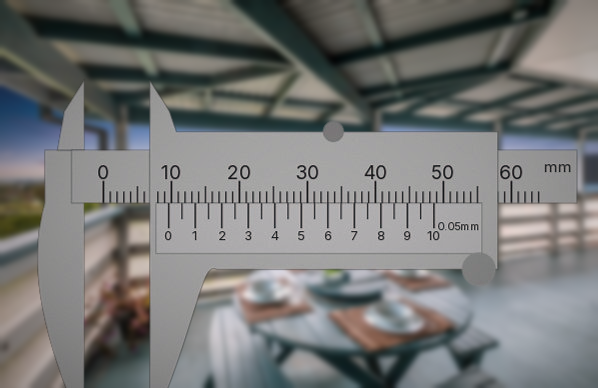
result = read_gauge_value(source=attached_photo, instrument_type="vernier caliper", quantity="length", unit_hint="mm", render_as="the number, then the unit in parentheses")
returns 9.6 (mm)
